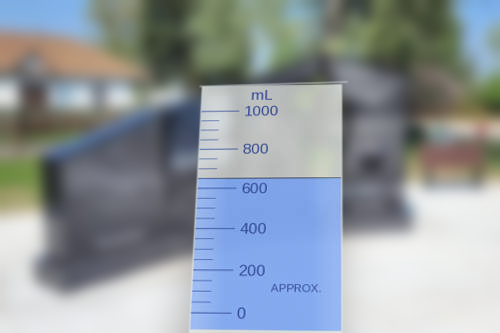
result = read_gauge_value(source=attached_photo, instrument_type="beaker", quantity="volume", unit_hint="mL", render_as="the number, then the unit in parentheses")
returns 650 (mL)
